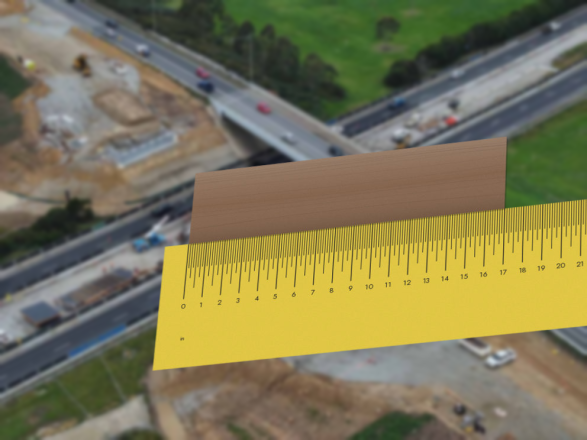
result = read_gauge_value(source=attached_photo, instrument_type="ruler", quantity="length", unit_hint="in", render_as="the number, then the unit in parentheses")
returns 17 (in)
